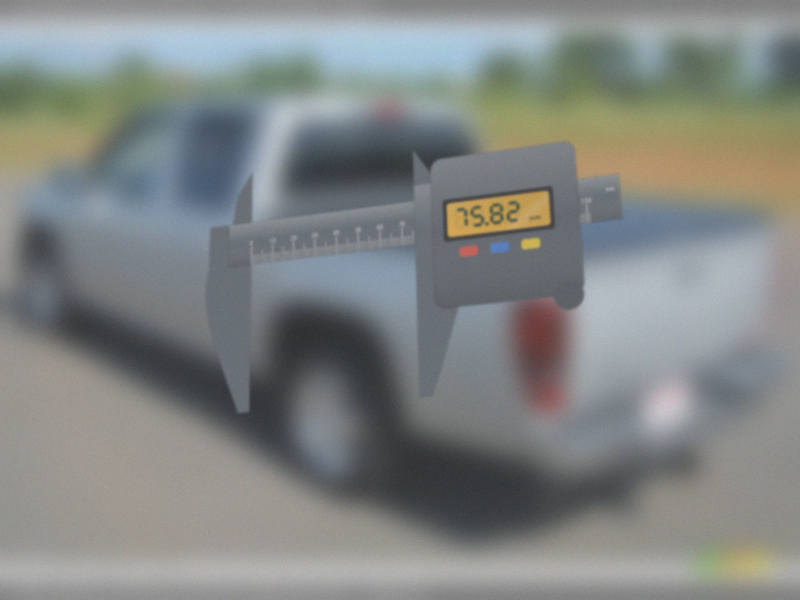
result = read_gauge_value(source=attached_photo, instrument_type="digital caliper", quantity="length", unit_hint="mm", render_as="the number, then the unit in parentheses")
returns 75.82 (mm)
